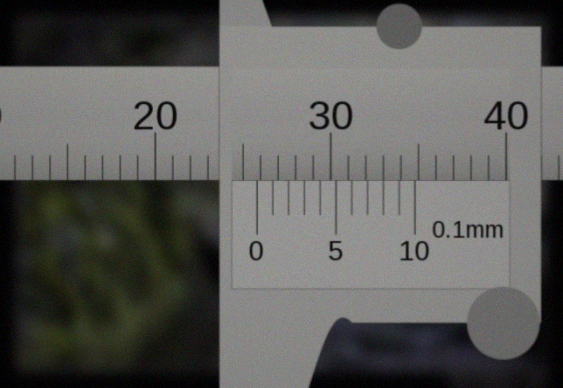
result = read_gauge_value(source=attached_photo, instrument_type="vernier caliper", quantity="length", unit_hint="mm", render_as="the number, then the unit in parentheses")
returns 25.8 (mm)
